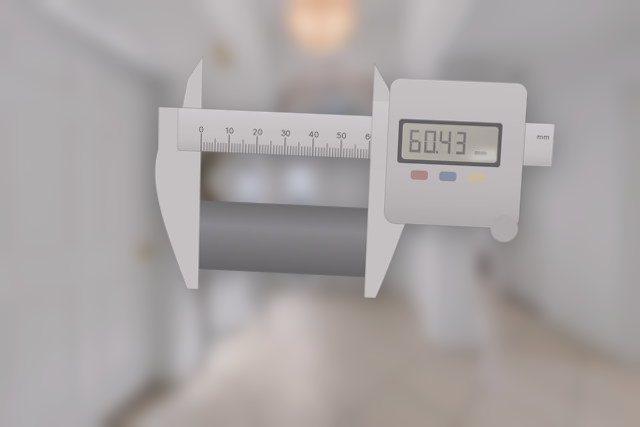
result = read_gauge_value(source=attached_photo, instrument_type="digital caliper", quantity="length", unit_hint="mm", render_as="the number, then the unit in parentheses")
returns 60.43 (mm)
